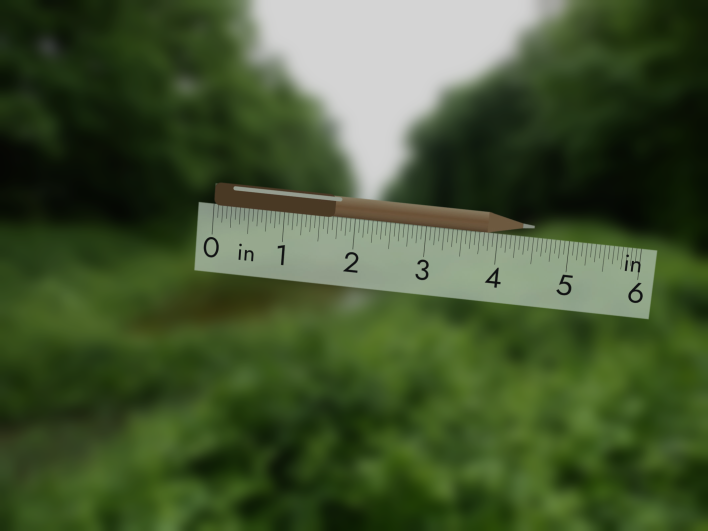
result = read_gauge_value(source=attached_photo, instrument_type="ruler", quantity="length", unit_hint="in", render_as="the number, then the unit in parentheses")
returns 4.5 (in)
